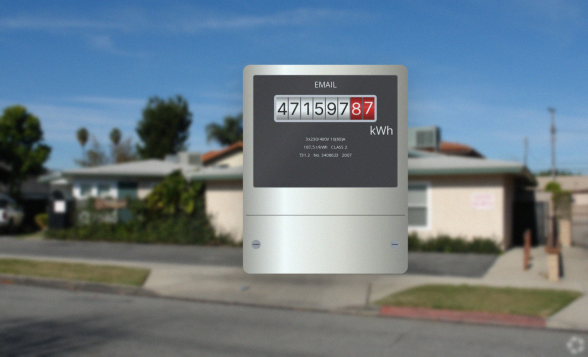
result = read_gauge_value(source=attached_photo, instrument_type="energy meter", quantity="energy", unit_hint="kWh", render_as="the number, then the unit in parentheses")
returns 471597.87 (kWh)
